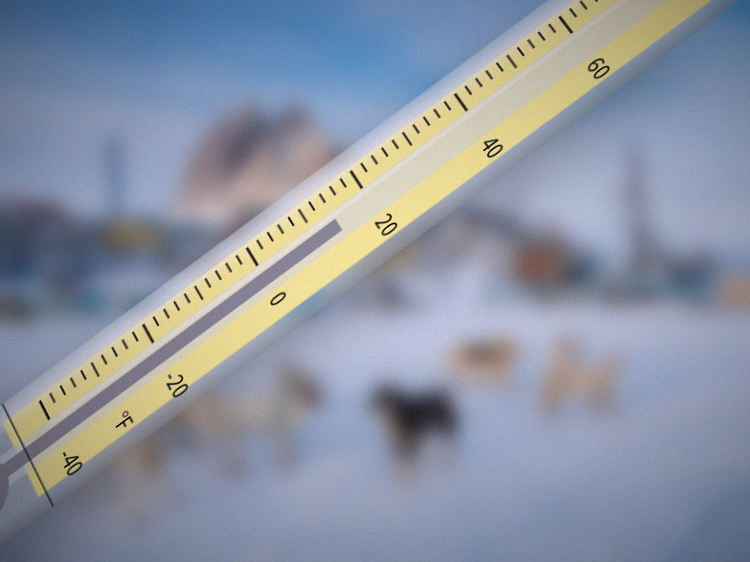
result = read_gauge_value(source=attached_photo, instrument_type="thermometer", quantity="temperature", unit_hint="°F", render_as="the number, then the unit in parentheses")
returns 14 (°F)
